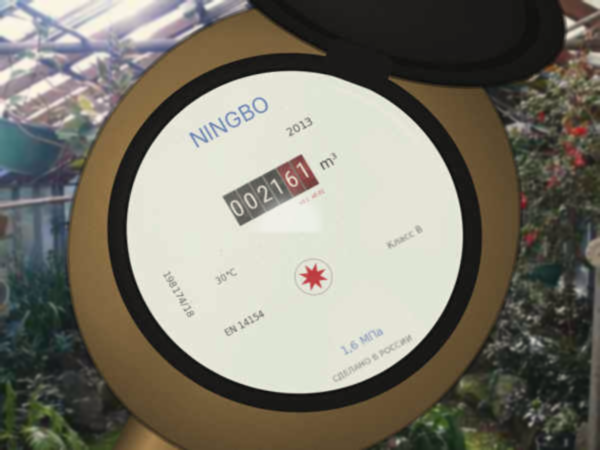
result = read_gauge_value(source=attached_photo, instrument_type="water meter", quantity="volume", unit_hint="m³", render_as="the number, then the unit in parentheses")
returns 21.61 (m³)
